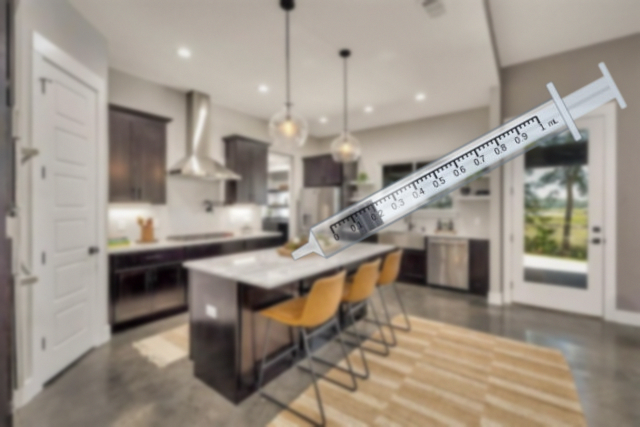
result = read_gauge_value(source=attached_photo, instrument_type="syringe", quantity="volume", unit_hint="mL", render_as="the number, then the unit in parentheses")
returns 0.1 (mL)
